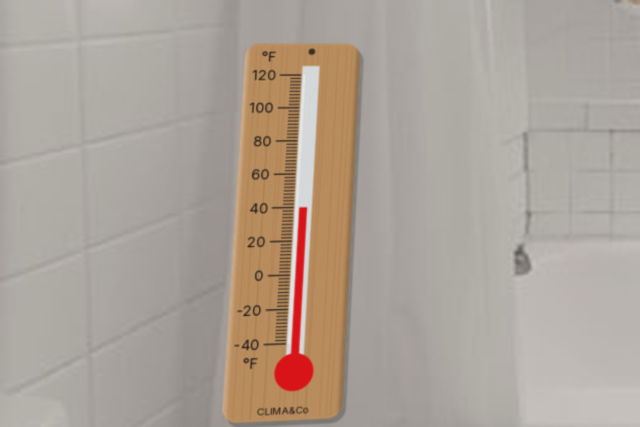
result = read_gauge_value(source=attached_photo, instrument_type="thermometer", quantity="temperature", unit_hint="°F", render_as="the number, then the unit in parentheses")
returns 40 (°F)
